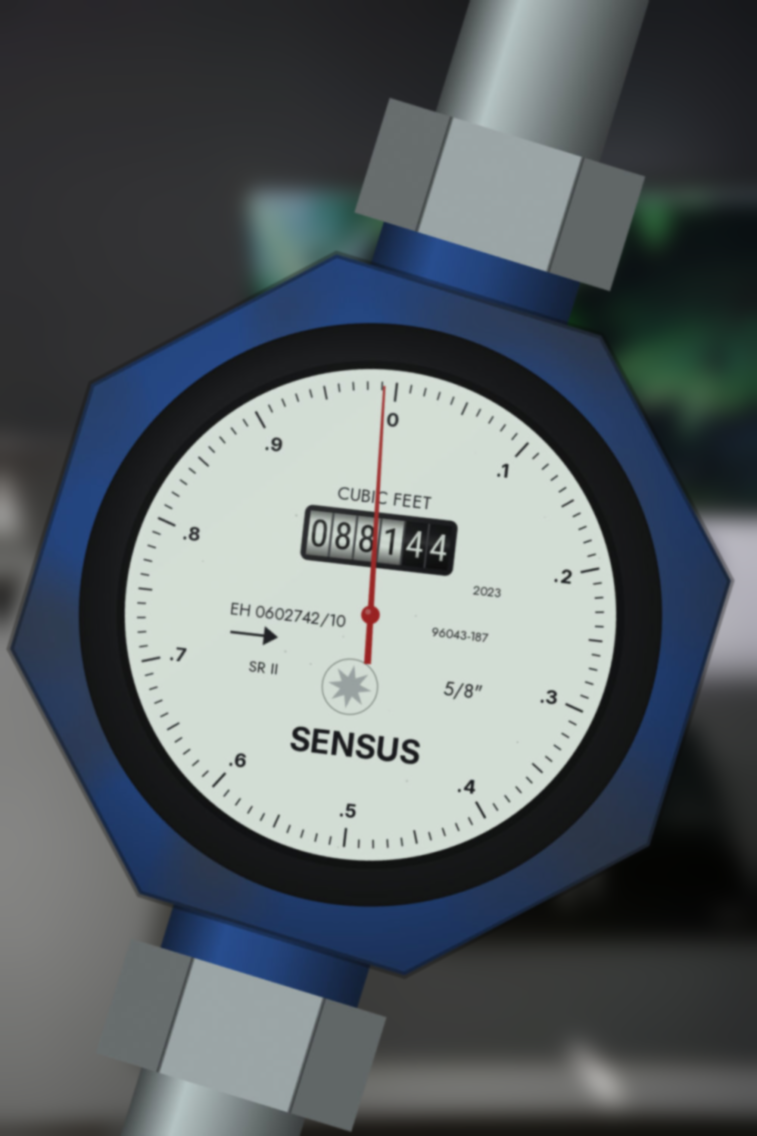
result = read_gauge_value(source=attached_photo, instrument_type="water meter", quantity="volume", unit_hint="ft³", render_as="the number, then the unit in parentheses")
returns 88143.99 (ft³)
